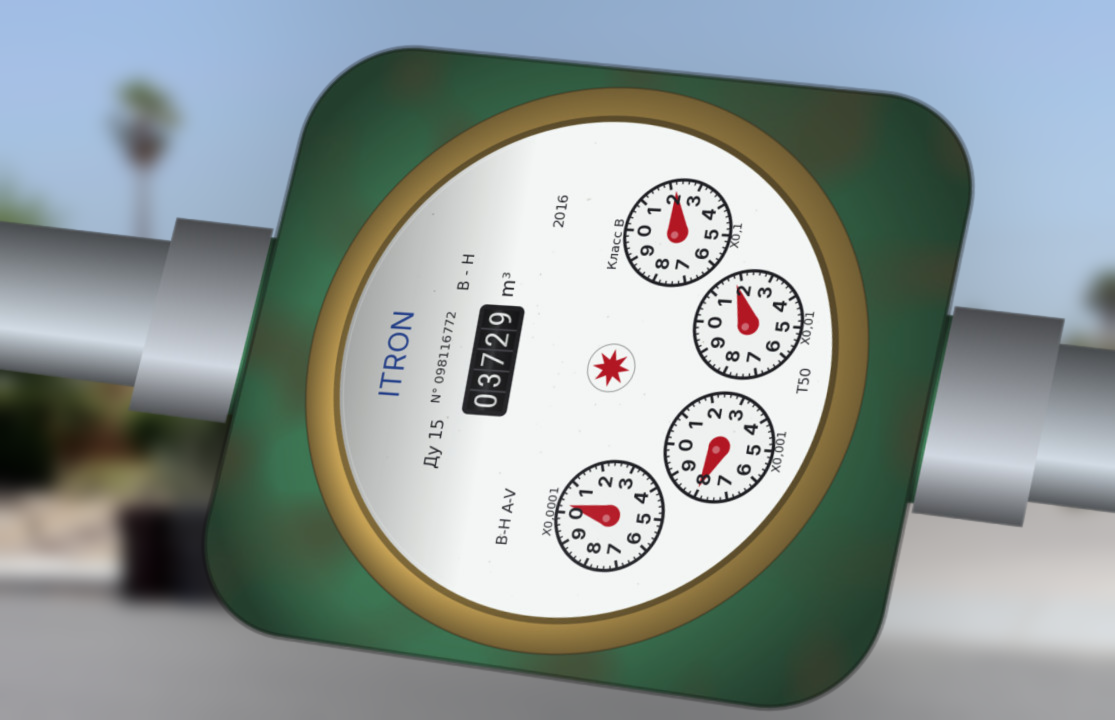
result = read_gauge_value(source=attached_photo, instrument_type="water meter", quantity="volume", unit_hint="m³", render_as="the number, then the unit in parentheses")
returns 3729.2180 (m³)
